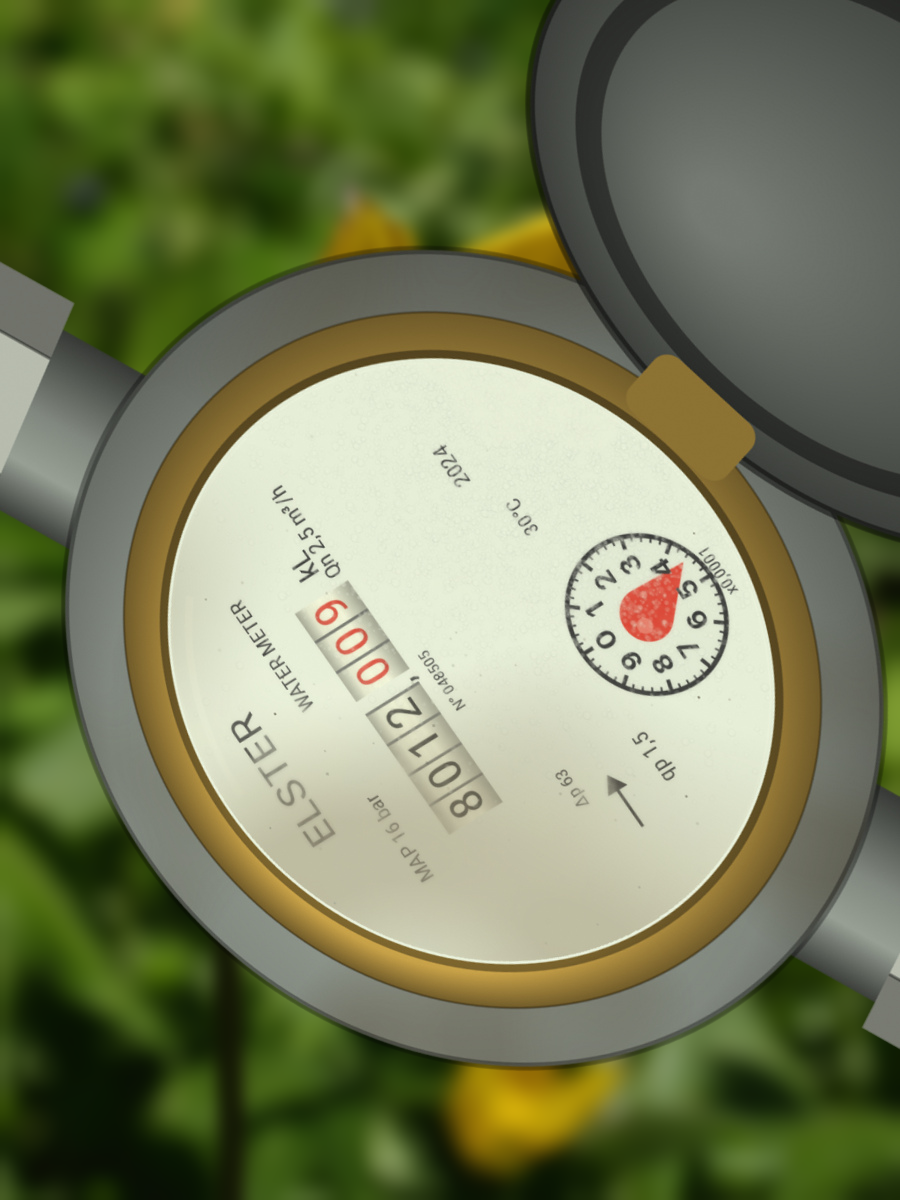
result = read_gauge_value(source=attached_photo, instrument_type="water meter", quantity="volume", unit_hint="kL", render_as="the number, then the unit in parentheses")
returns 8012.0094 (kL)
